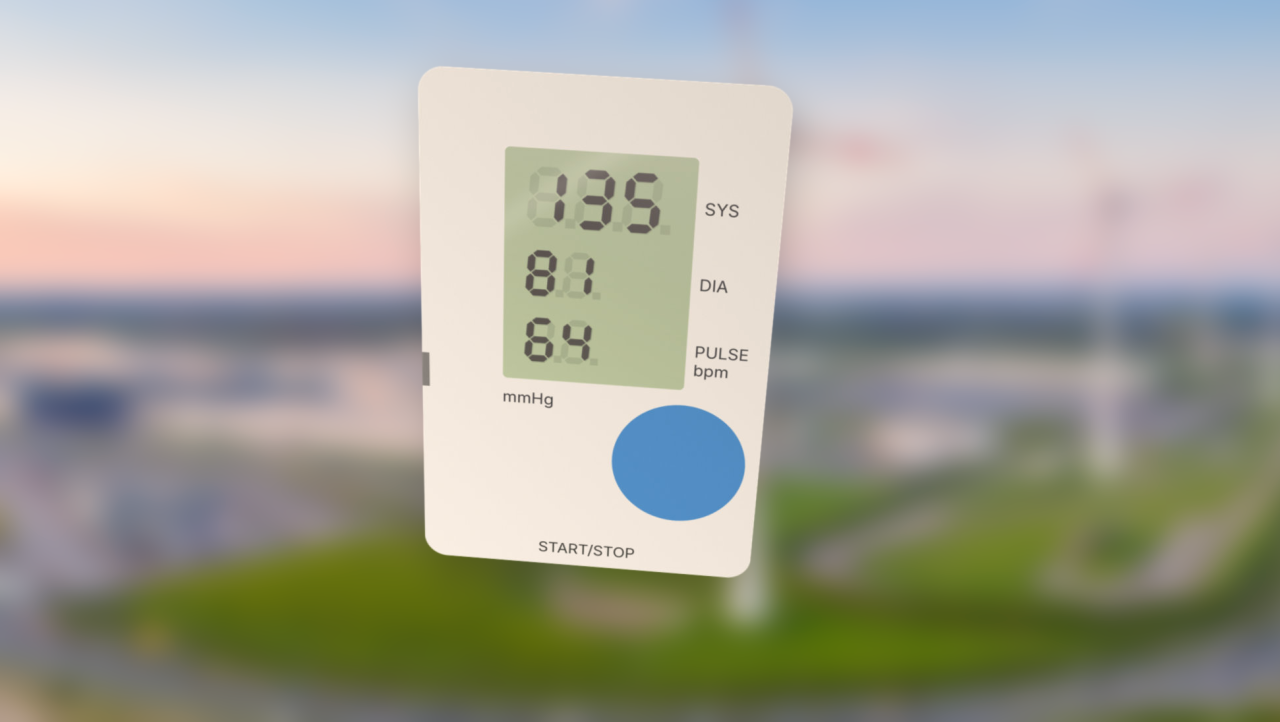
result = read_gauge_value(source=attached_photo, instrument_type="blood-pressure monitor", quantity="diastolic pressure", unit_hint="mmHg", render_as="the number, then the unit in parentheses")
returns 81 (mmHg)
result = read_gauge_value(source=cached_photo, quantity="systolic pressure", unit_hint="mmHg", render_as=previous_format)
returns 135 (mmHg)
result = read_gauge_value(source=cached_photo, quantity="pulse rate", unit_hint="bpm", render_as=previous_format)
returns 64 (bpm)
